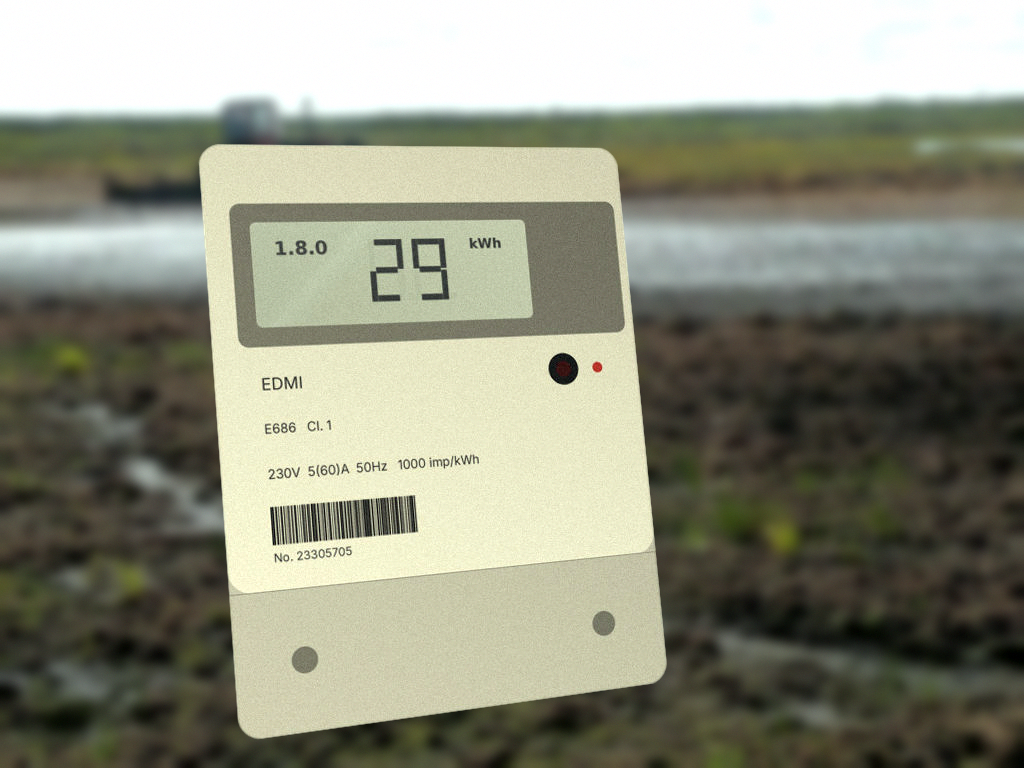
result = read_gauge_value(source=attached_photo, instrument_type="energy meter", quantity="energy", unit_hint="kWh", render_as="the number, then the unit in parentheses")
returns 29 (kWh)
